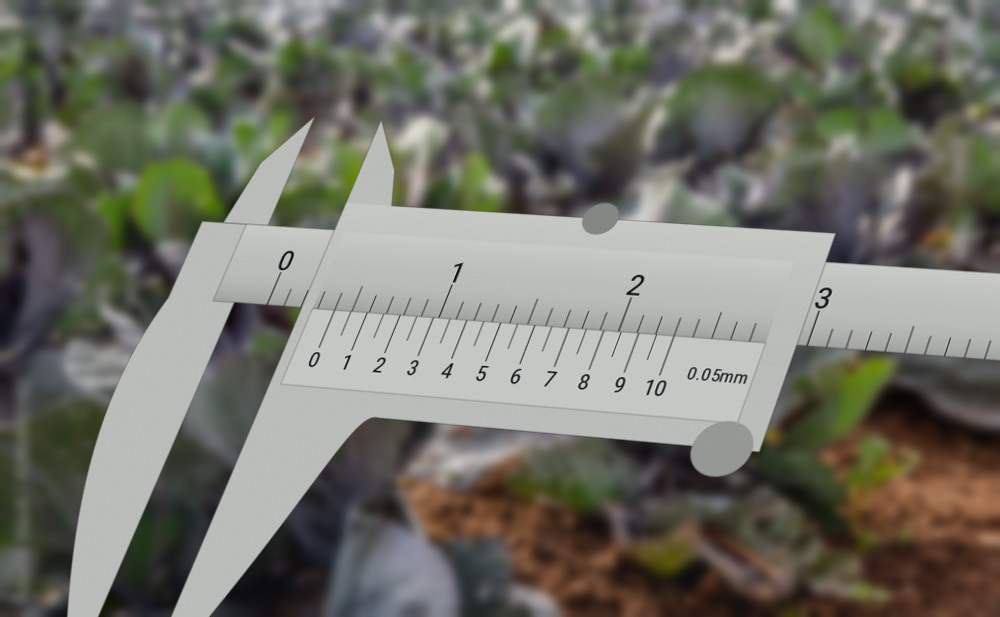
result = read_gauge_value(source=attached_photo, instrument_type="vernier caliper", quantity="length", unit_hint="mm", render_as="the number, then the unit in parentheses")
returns 4.0 (mm)
